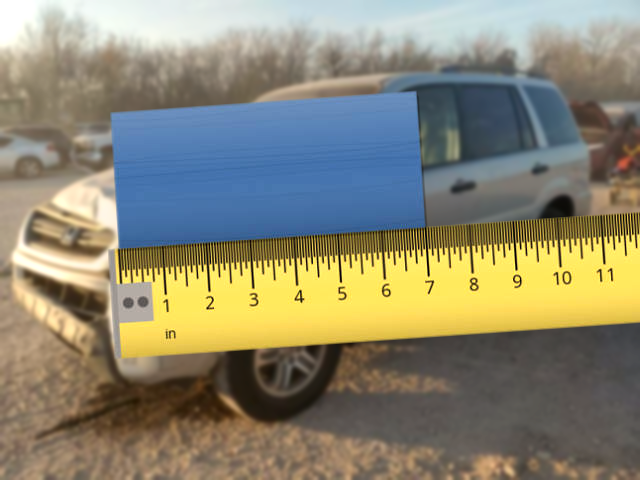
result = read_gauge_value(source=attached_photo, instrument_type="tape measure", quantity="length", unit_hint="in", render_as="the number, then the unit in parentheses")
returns 7 (in)
